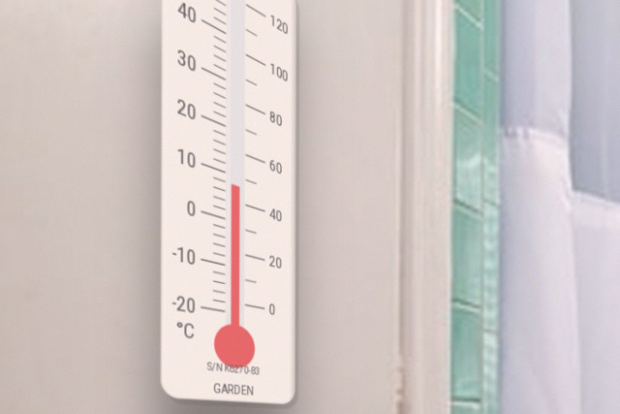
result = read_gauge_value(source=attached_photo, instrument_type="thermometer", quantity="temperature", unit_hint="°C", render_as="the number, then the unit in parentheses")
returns 8 (°C)
